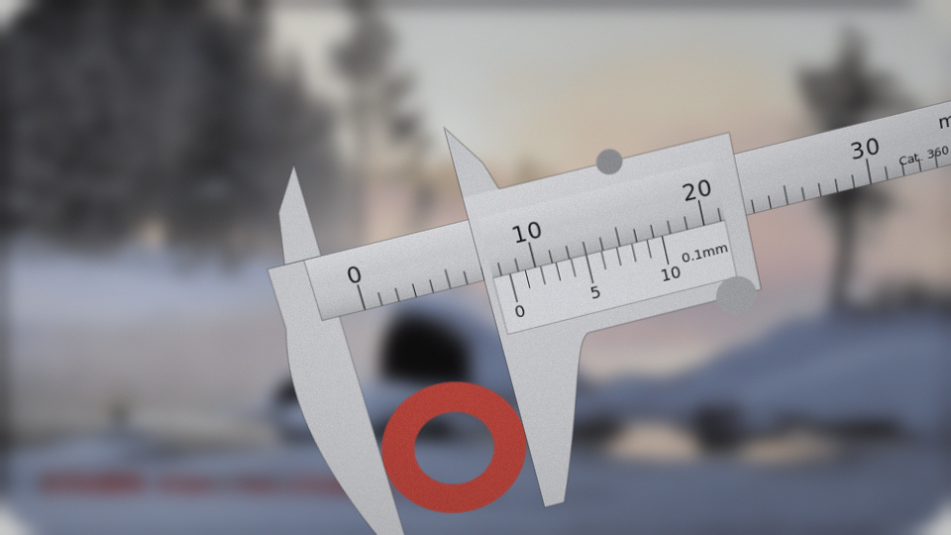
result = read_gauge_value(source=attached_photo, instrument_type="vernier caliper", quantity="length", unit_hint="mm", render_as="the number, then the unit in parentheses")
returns 8.5 (mm)
